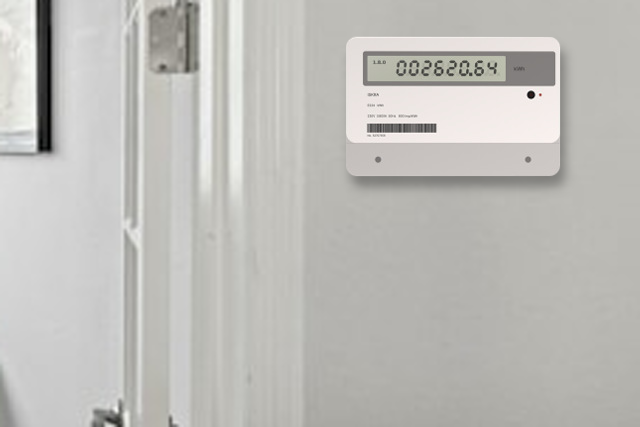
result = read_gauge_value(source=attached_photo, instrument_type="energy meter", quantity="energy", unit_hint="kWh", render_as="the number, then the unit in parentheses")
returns 2620.64 (kWh)
